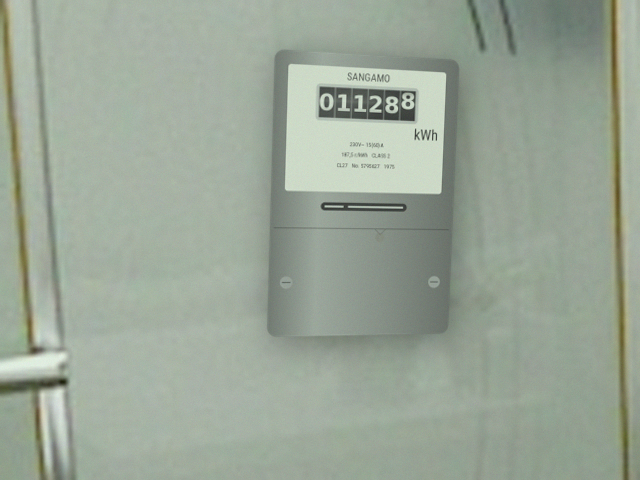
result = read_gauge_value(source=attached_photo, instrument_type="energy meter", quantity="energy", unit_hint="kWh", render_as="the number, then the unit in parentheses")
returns 11288 (kWh)
